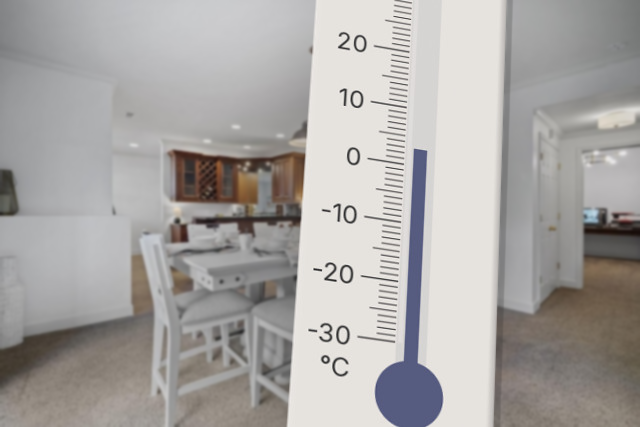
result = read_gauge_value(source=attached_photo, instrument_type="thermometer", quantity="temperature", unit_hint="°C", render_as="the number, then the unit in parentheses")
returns 3 (°C)
